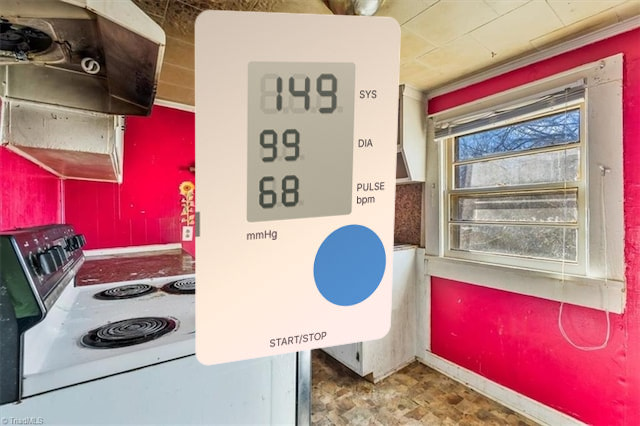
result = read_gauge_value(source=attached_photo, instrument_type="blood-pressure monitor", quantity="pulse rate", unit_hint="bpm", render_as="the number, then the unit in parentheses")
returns 68 (bpm)
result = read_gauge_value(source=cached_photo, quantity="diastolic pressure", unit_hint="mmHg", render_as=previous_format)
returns 99 (mmHg)
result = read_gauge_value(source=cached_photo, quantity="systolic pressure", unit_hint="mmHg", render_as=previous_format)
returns 149 (mmHg)
